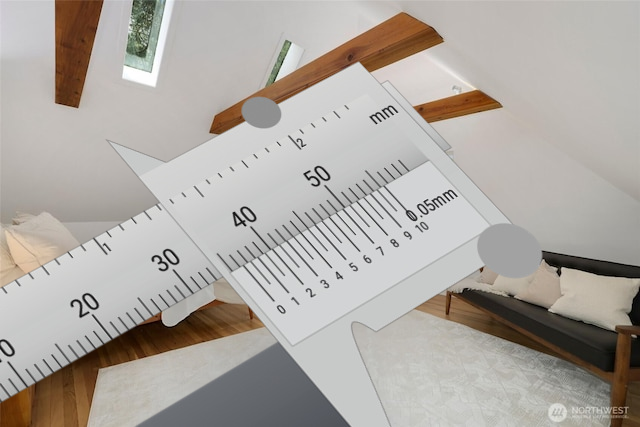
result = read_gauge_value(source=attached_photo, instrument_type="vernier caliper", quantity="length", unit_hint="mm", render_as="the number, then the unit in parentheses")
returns 36.4 (mm)
